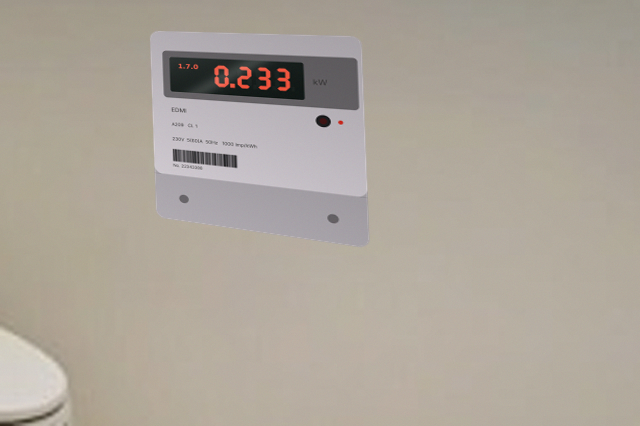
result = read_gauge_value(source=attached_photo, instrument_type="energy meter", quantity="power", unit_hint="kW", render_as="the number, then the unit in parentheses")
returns 0.233 (kW)
